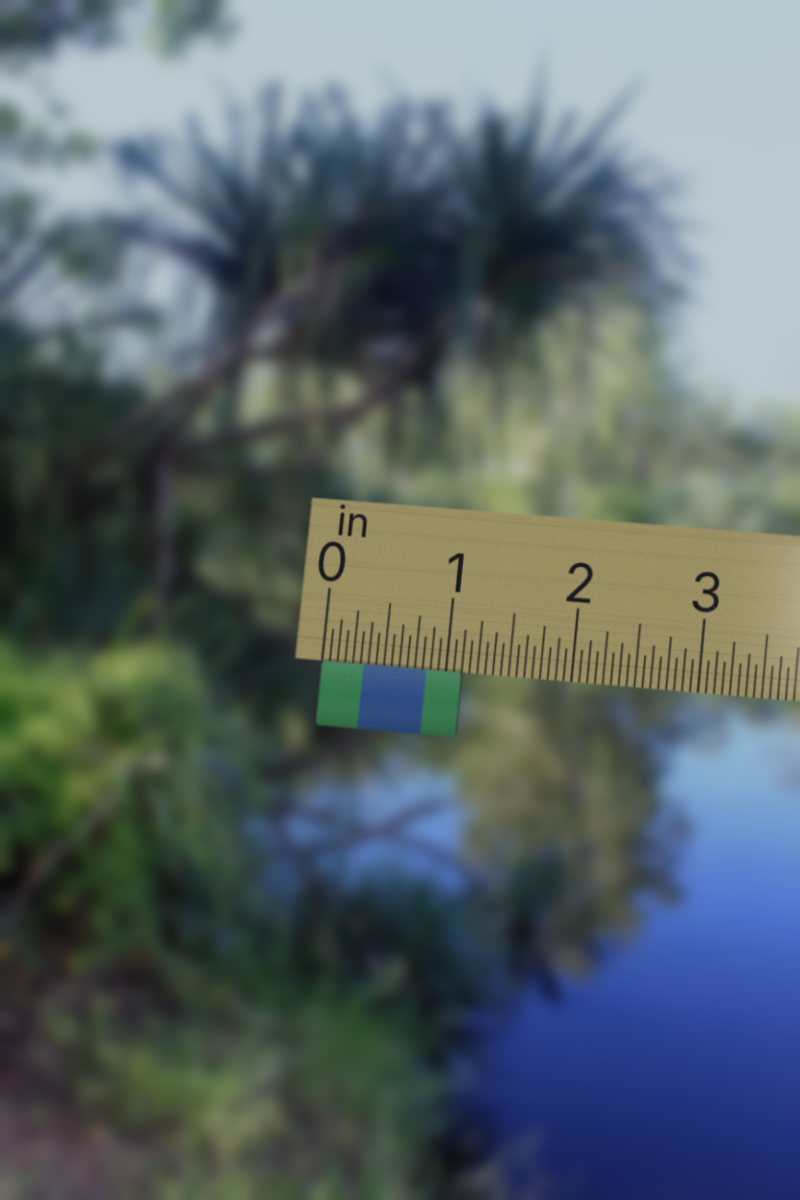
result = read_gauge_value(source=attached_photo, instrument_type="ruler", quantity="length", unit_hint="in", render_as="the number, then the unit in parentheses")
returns 1.125 (in)
